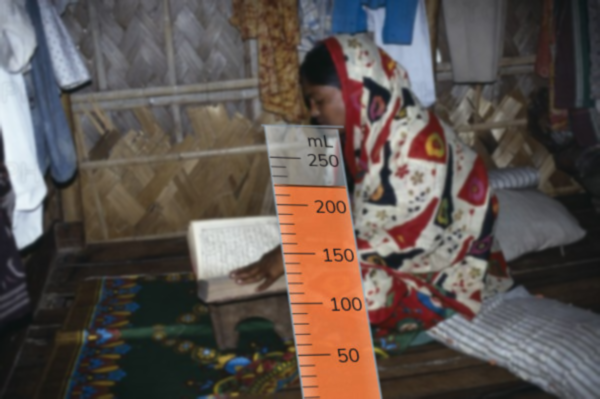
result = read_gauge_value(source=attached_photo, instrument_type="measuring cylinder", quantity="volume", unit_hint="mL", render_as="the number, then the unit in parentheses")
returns 220 (mL)
